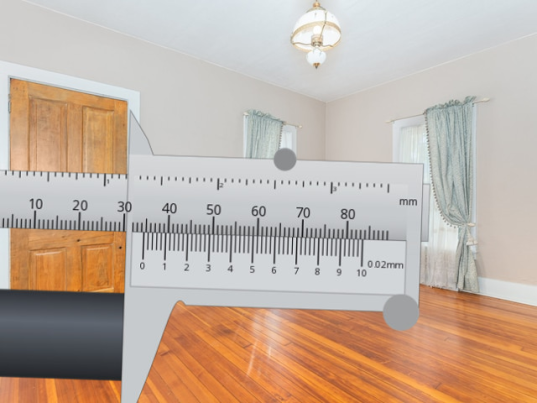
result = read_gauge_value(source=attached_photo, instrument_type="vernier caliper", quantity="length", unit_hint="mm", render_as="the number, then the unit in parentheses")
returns 34.5 (mm)
